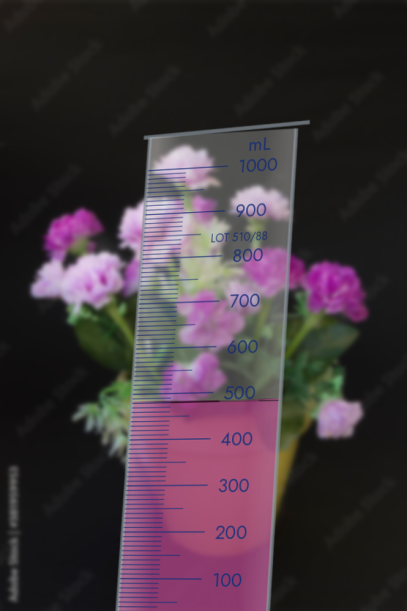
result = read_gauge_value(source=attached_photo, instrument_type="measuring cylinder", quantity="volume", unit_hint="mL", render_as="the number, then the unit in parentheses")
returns 480 (mL)
